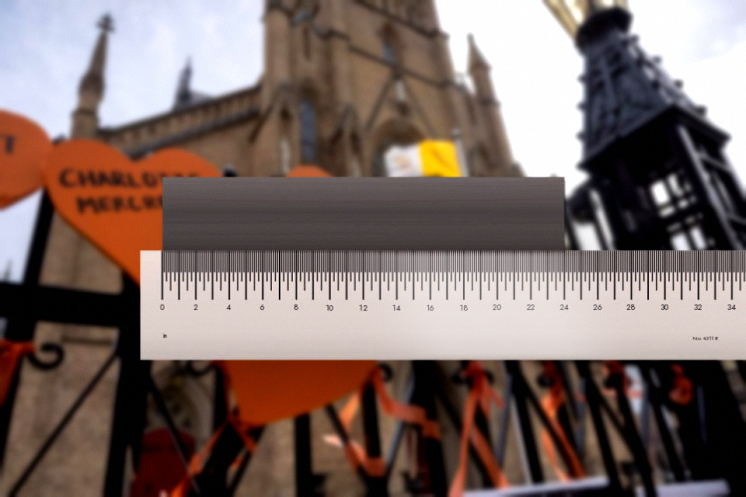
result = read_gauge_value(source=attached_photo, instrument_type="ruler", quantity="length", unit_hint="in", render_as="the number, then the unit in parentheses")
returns 24 (in)
